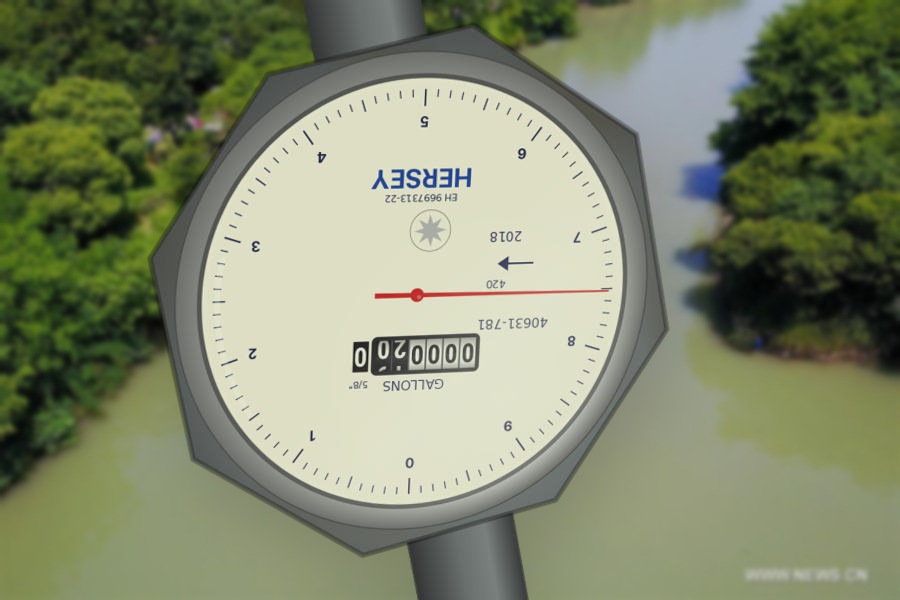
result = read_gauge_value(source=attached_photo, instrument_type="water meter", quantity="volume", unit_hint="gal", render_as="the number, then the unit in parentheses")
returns 197.5 (gal)
